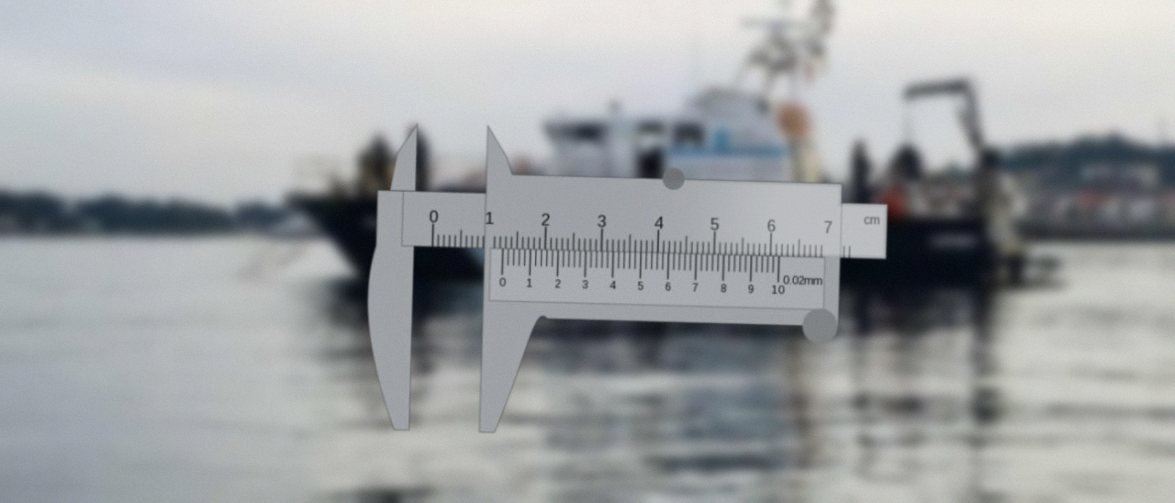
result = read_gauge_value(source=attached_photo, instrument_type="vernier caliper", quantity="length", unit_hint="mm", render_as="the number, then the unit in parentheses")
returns 12.5 (mm)
